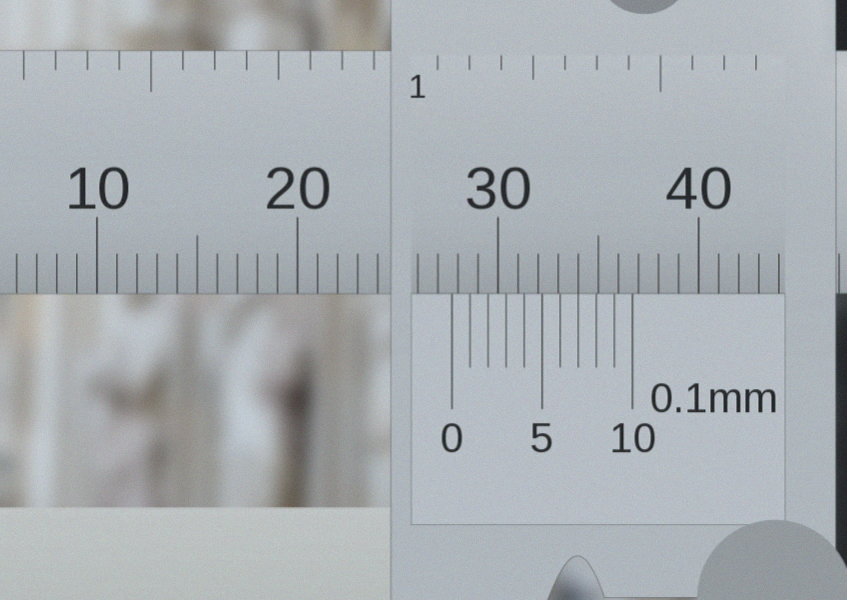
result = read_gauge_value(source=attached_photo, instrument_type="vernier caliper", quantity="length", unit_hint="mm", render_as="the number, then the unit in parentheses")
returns 27.7 (mm)
